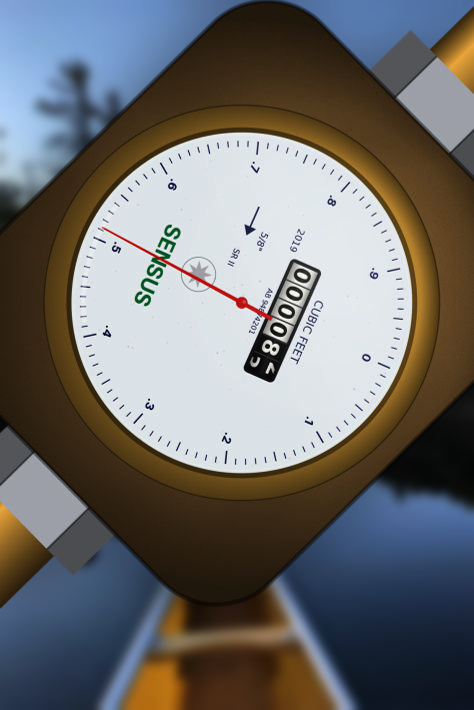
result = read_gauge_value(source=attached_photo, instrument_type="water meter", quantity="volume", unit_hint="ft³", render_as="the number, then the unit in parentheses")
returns 82.51 (ft³)
